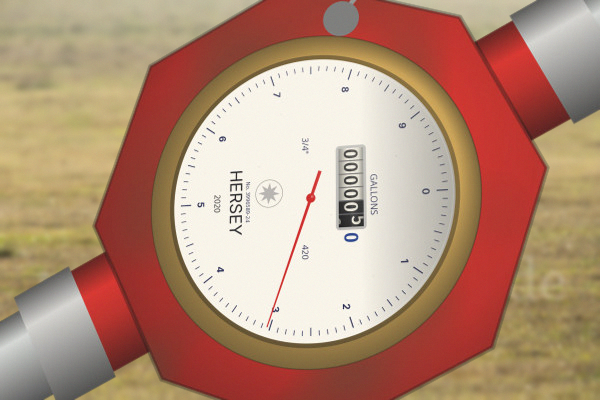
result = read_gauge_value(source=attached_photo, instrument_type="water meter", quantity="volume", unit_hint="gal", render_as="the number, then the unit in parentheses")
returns 53.0 (gal)
